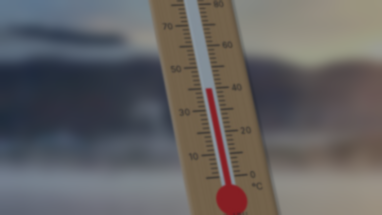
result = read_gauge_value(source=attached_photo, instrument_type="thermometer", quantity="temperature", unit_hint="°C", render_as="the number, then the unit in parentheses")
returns 40 (°C)
